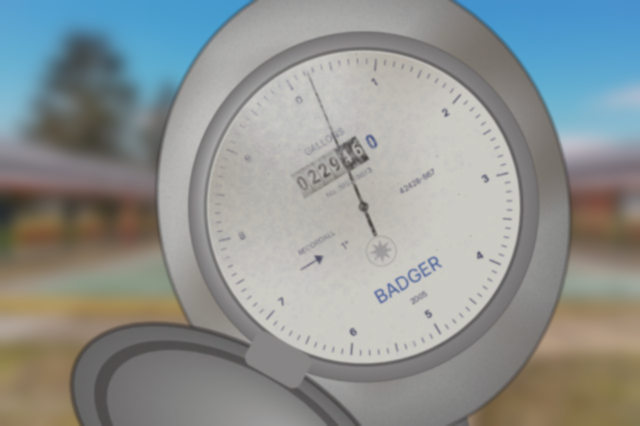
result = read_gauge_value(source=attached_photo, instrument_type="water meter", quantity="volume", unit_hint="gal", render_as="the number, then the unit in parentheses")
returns 229460.2 (gal)
